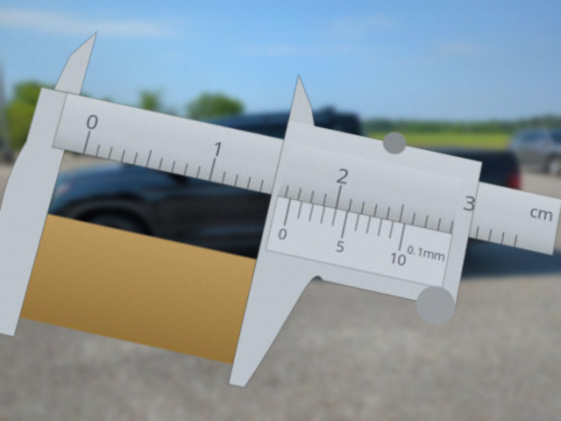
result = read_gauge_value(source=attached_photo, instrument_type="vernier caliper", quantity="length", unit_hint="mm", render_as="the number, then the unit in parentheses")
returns 16.4 (mm)
